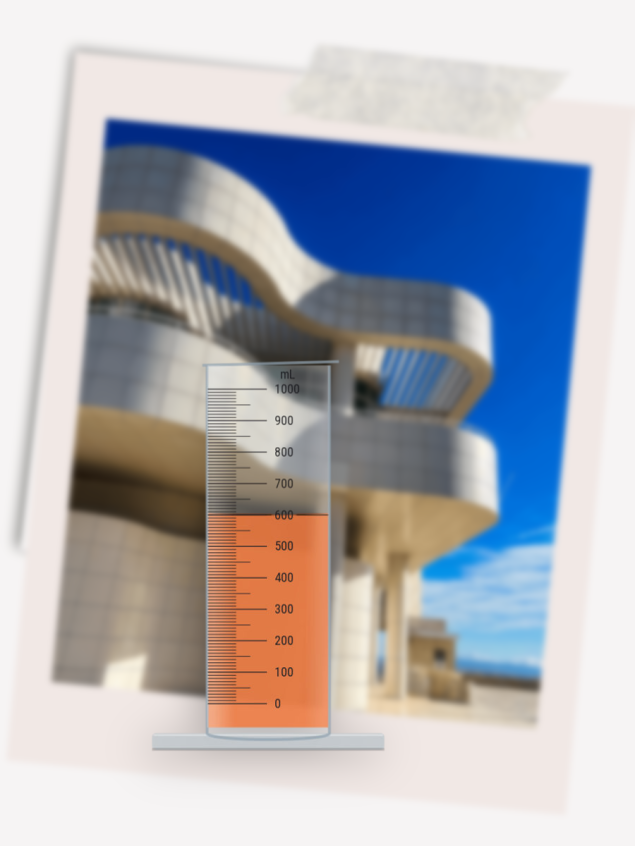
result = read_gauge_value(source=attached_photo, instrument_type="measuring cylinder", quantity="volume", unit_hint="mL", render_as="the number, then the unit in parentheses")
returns 600 (mL)
